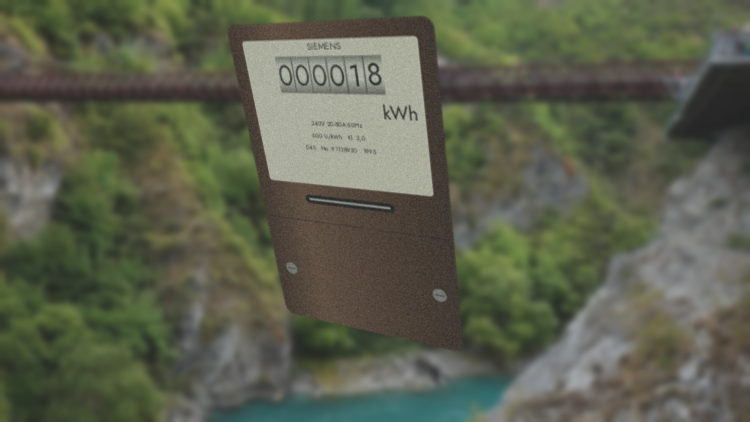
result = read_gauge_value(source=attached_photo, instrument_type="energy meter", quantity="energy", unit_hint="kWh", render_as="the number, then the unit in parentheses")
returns 18 (kWh)
